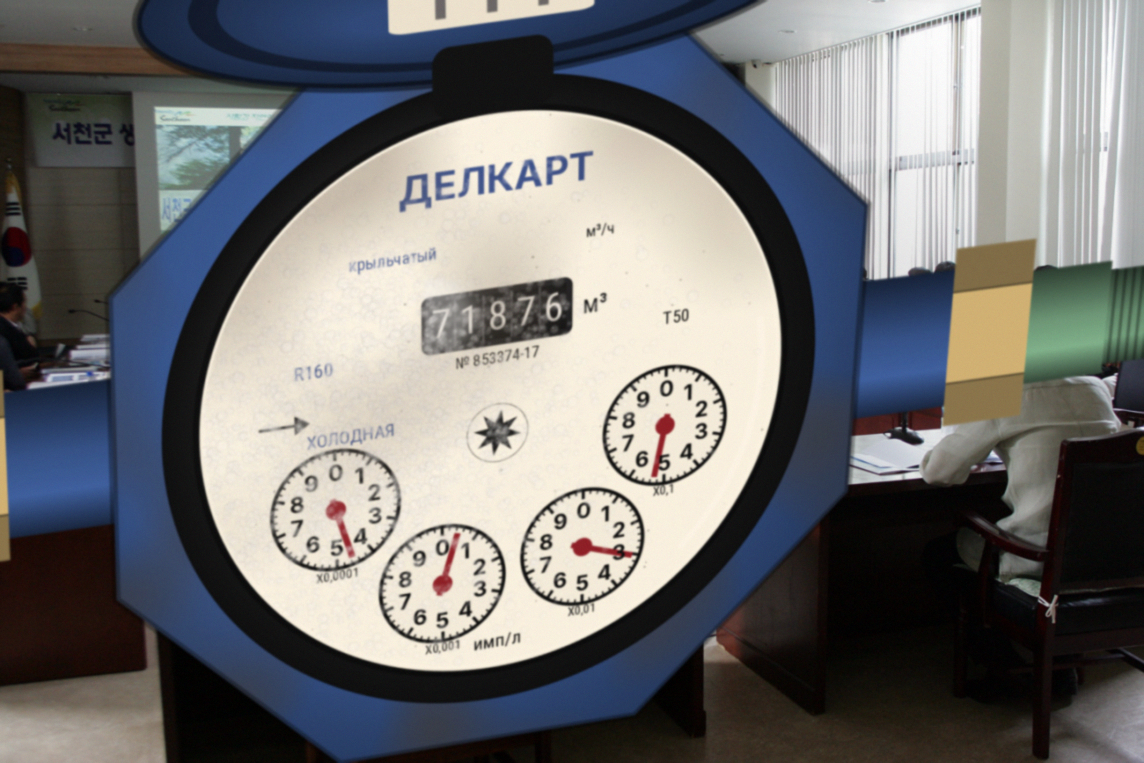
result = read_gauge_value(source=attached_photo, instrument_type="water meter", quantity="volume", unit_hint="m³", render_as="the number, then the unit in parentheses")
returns 71876.5304 (m³)
